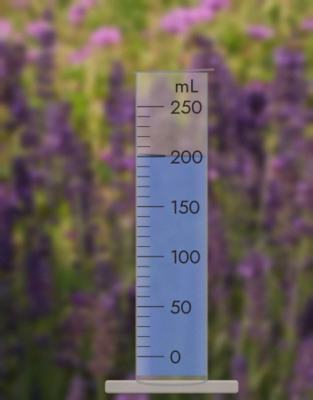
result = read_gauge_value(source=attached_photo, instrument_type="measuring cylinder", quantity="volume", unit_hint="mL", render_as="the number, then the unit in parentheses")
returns 200 (mL)
